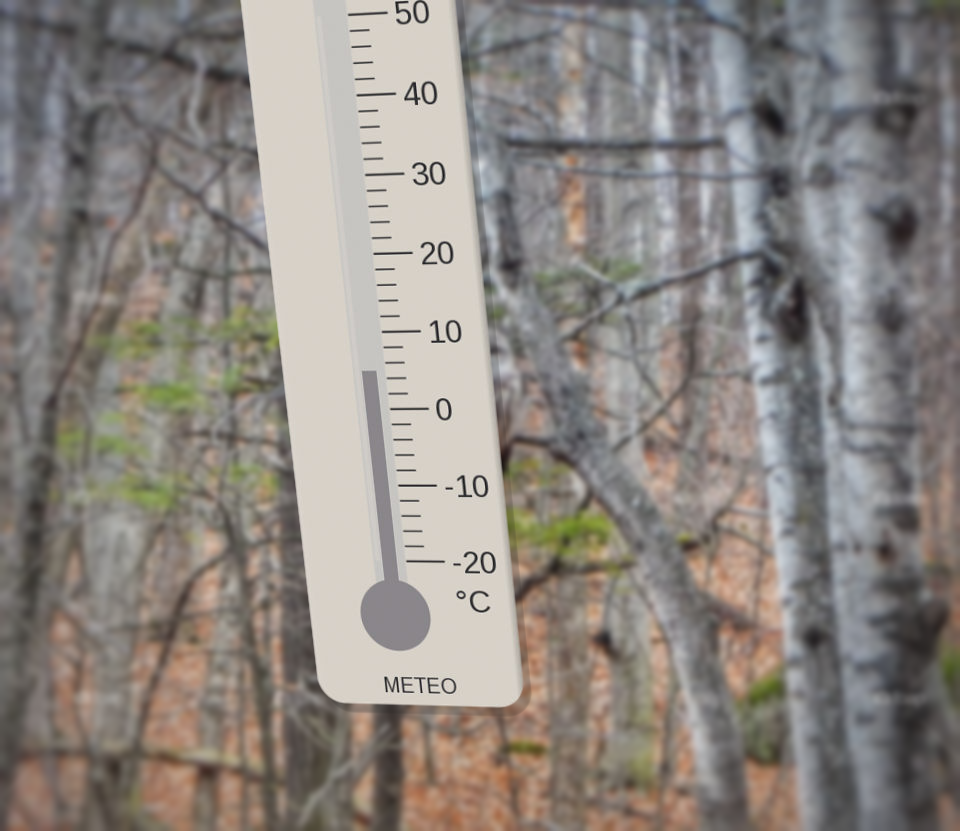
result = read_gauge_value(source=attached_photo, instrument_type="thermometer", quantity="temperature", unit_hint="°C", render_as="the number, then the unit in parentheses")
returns 5 (°C)
